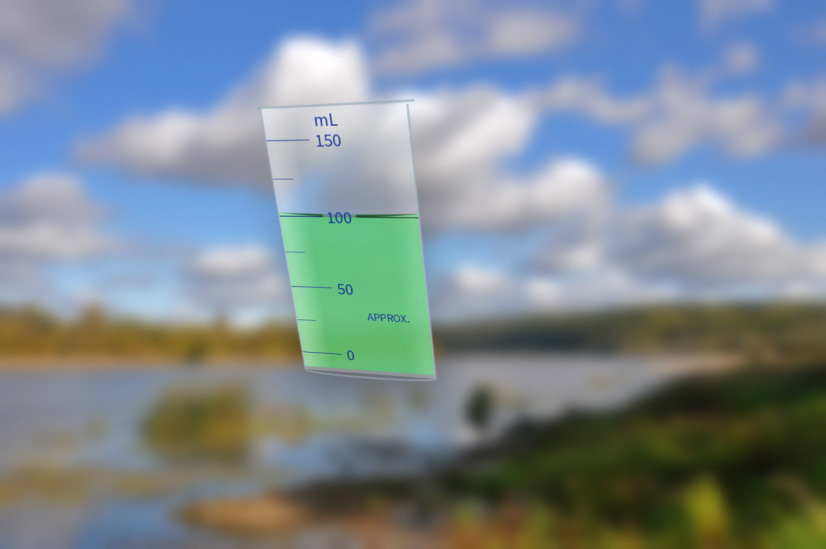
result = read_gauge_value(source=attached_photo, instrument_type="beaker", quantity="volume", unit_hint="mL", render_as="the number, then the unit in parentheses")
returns 100 (mL)
